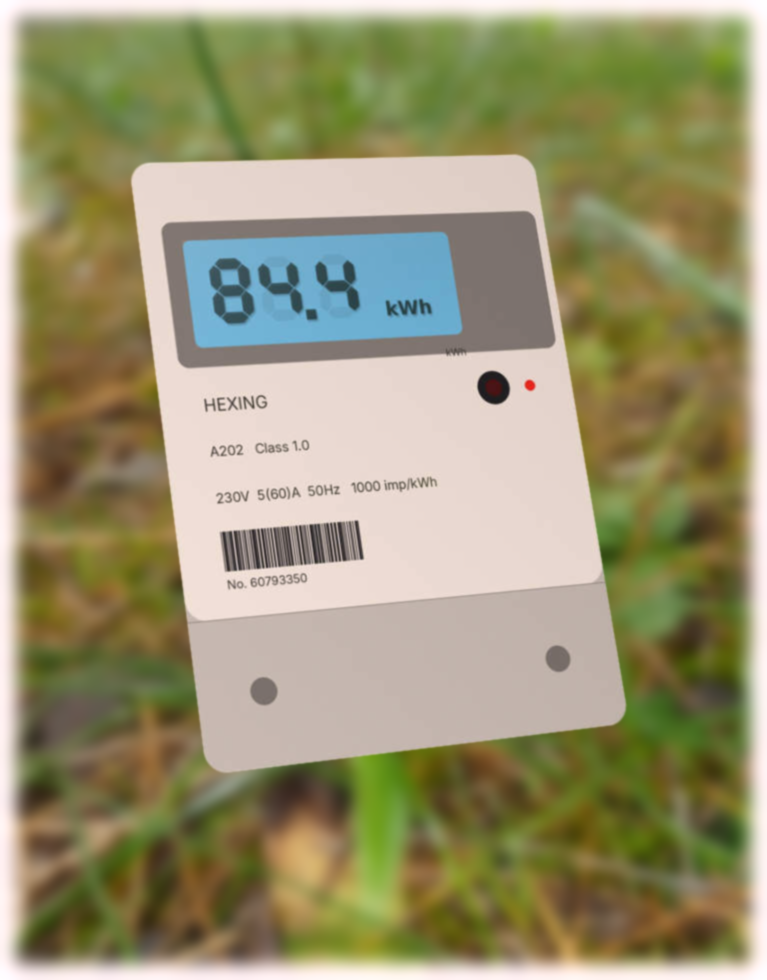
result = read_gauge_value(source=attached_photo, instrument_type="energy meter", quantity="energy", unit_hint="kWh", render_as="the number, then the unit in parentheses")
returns 84.4 (kWh)
